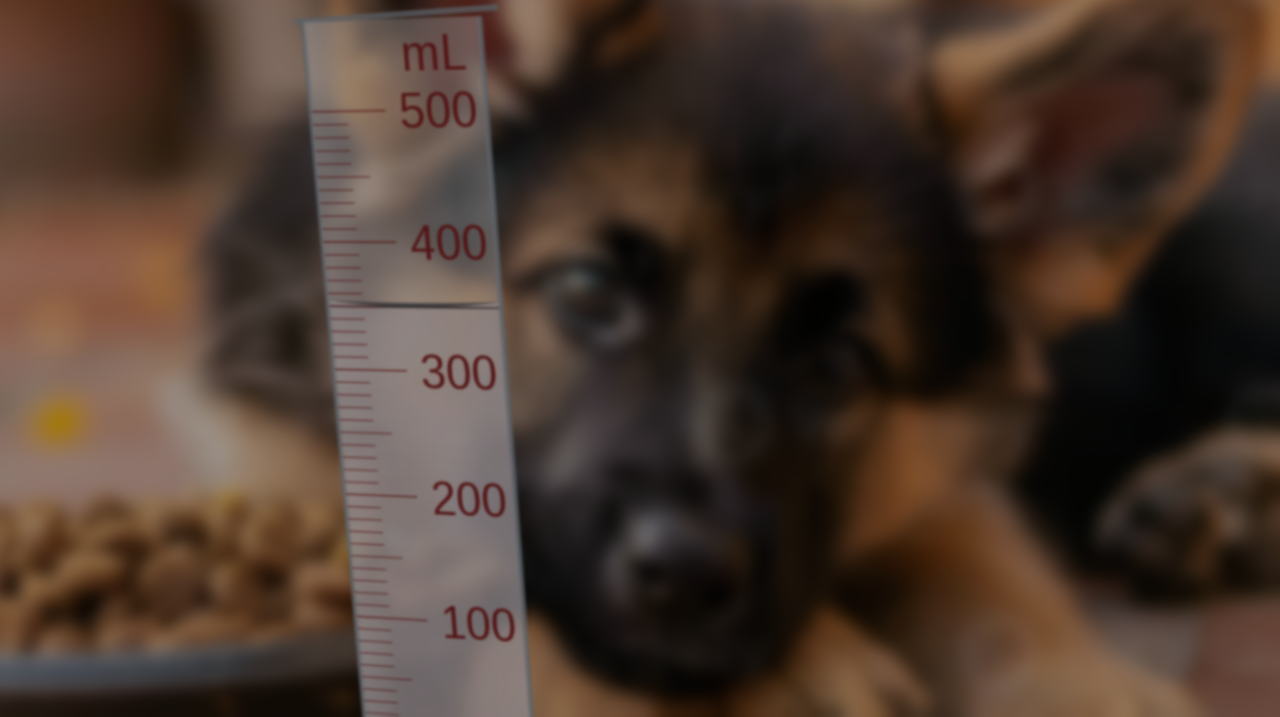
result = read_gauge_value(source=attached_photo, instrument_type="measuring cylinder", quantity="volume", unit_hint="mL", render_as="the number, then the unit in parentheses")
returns 350 (mL)
